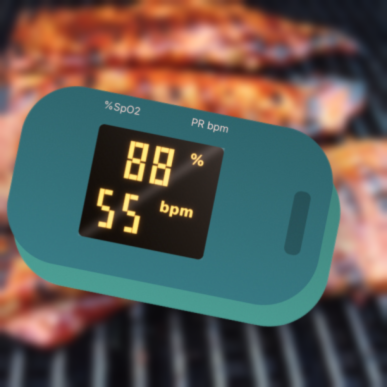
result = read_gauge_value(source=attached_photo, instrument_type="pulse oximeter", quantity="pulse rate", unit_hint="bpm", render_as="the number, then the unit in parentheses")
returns 55 (bpm)
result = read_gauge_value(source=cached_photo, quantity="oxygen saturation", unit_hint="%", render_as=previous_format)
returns 88 (%)
